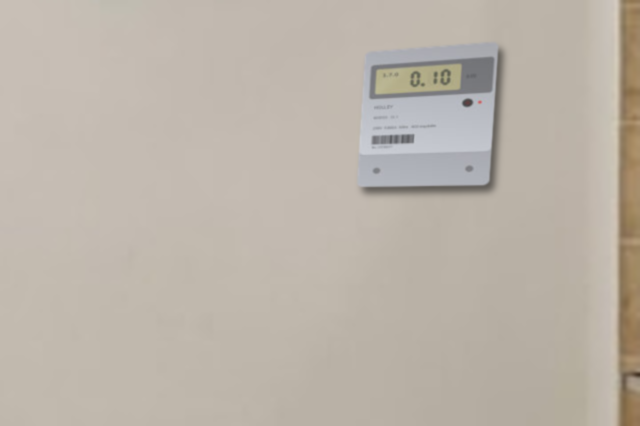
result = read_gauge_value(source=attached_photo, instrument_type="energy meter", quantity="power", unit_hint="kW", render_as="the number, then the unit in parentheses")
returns 0.10 (kW)
